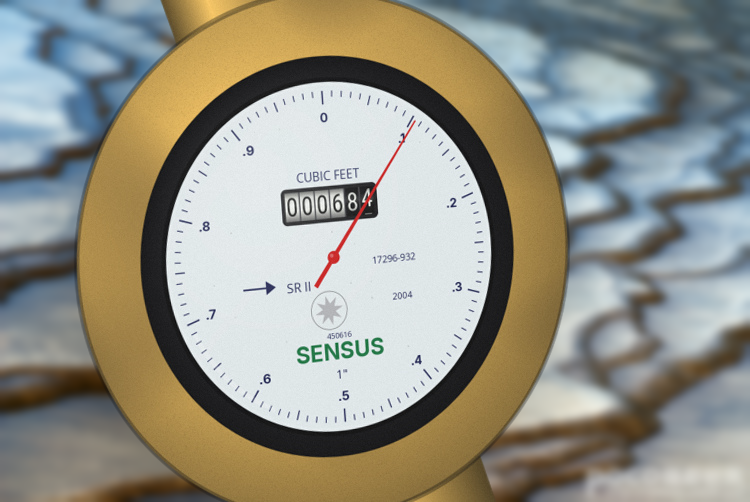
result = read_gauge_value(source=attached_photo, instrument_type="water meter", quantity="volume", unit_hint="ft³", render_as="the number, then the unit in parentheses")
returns 684.10 (ft³)
